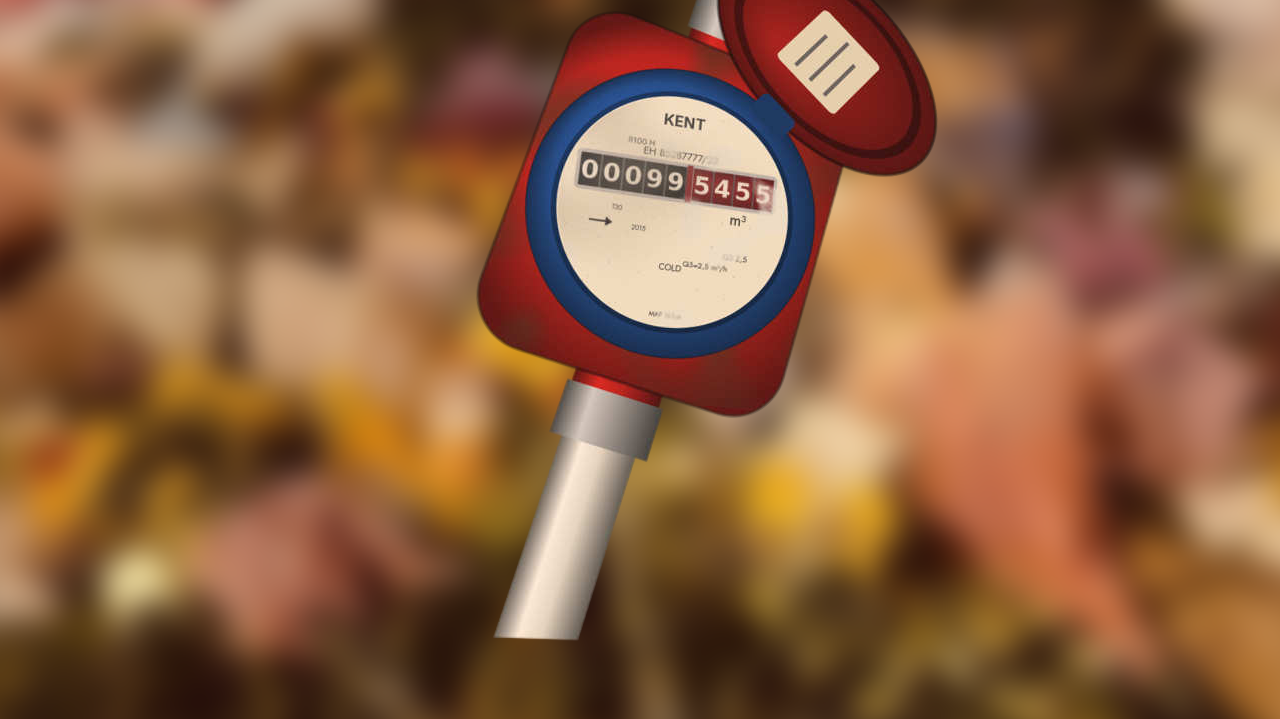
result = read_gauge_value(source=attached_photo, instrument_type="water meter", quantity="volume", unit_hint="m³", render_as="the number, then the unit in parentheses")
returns 99.5455 (m³)
